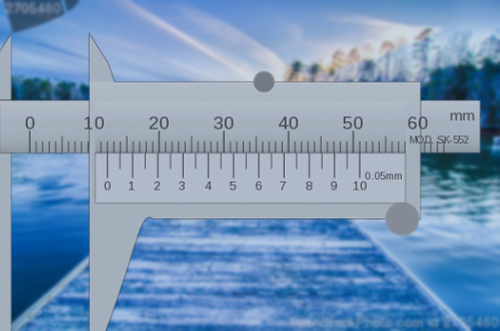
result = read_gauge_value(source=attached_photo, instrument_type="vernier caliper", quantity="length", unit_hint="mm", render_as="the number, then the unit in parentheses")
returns 12.0 (mm)
